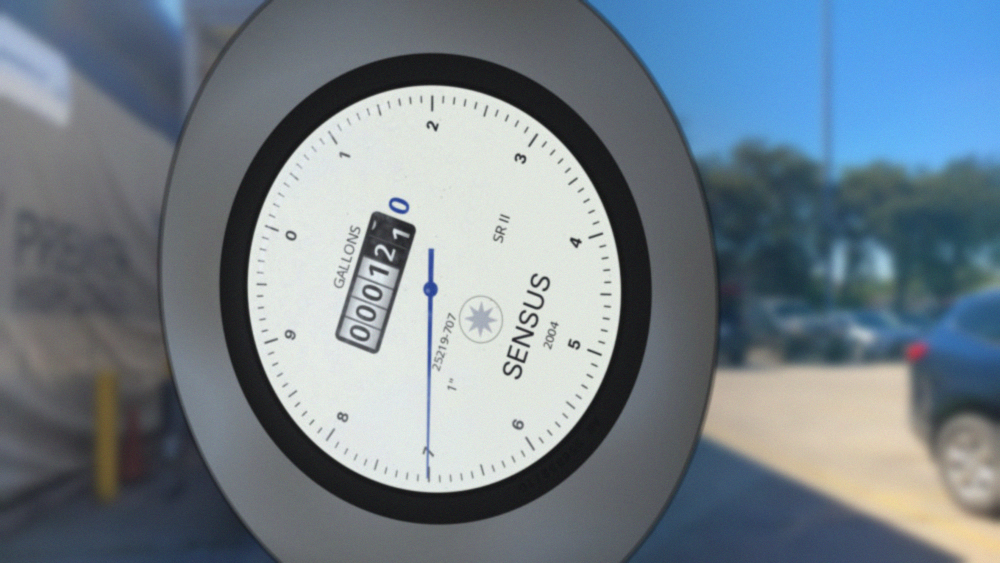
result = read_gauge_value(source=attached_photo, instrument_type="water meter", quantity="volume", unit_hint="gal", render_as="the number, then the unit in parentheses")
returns 1207.0 (gal)
